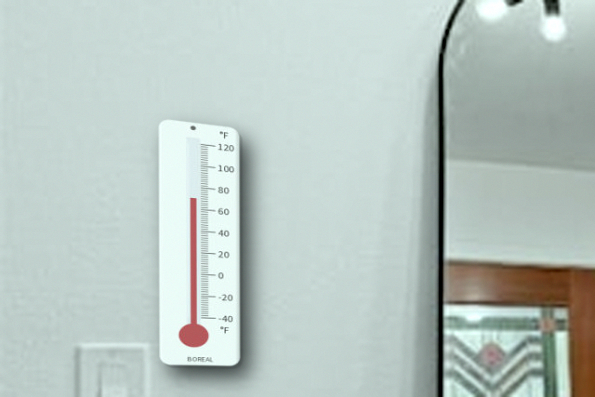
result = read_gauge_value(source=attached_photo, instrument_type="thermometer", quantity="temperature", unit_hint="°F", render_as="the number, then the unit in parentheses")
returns 70 (°F)
